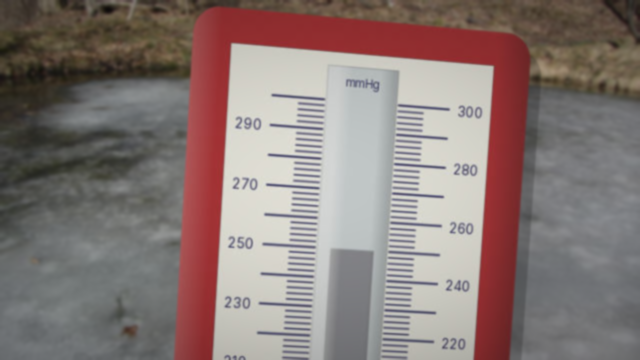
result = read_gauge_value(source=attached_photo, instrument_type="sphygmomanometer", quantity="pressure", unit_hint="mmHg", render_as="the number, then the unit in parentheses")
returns 250 (mmHg)
